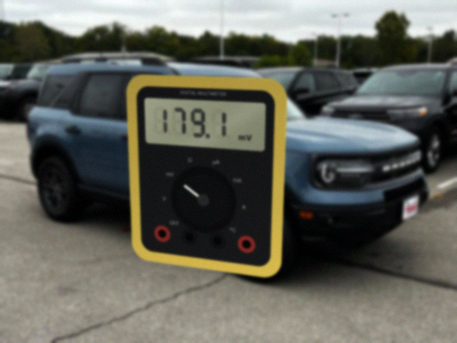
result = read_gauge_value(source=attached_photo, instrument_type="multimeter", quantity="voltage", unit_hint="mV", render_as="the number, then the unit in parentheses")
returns 179.1 (mV)
